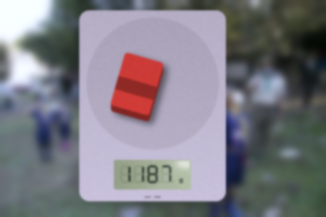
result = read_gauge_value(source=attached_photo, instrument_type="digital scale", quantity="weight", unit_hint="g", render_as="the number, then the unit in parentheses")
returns 1187 (g)
